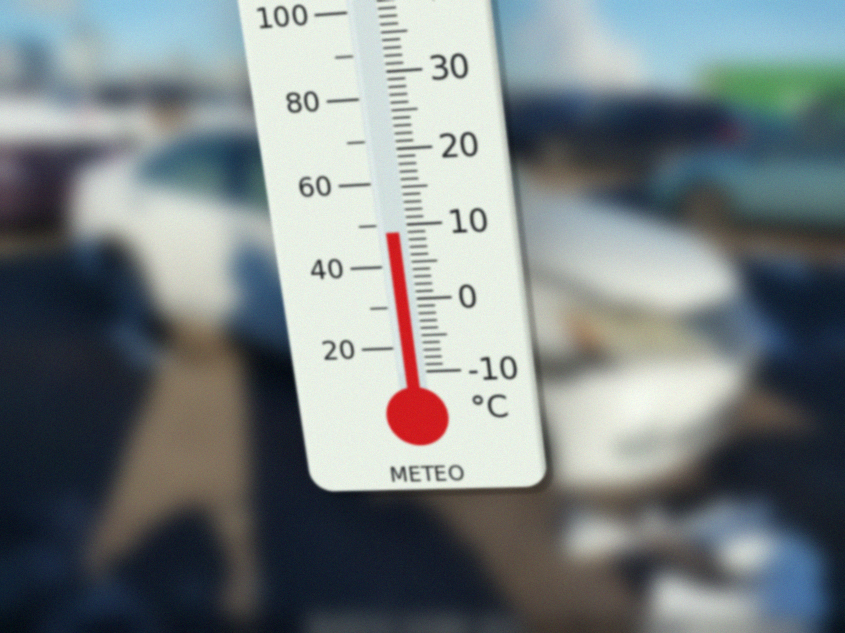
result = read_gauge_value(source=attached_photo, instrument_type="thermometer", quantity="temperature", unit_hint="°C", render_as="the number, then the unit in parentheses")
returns 9 (°C)
